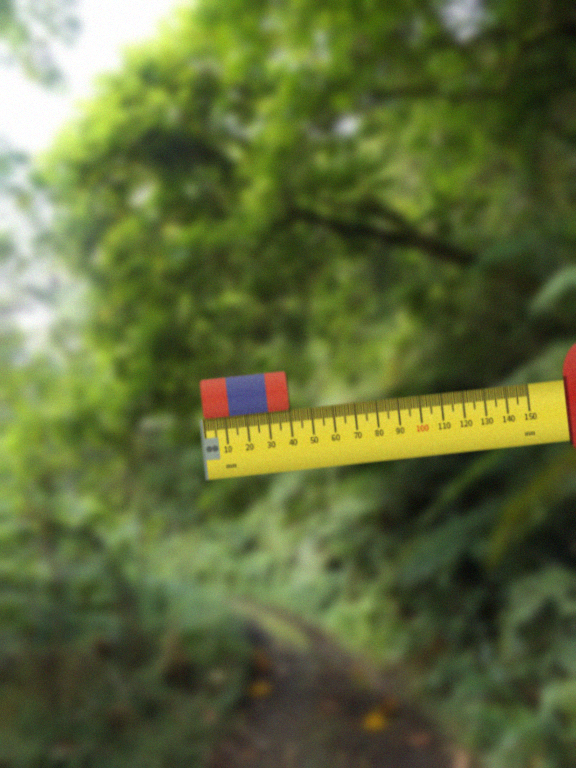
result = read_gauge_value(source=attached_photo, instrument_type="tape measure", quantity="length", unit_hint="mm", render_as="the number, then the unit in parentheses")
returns 40 (mm)
